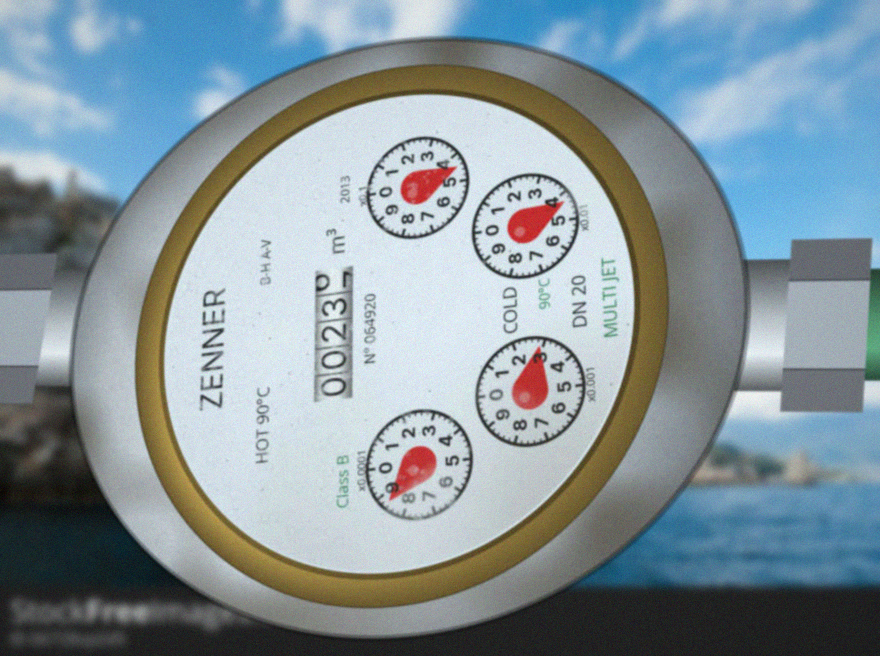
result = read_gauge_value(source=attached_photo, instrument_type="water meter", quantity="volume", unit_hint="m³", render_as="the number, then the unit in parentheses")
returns 236.4428 (m³)
